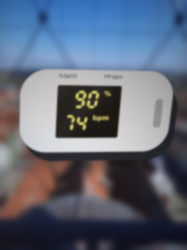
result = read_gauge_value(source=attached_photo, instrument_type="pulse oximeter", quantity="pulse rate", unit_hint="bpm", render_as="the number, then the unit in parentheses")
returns 74 (bpm)
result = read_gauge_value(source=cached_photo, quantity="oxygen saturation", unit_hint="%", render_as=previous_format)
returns 90 (%)
